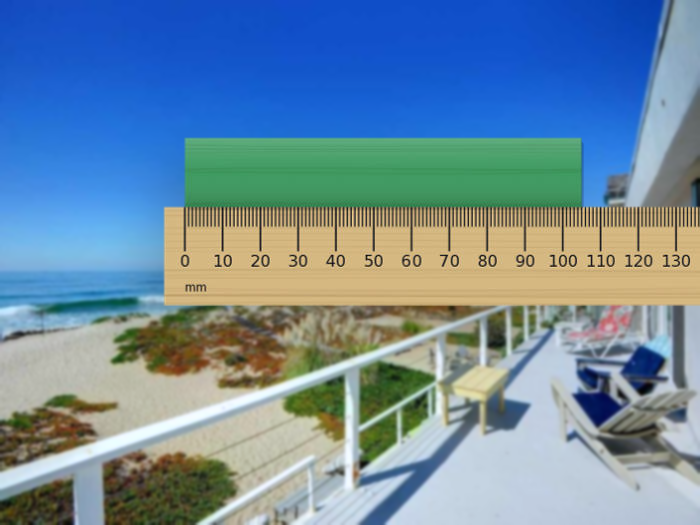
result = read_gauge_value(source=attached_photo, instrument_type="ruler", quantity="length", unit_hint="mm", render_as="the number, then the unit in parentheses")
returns 105 (mm)
